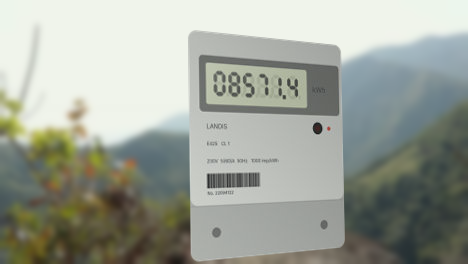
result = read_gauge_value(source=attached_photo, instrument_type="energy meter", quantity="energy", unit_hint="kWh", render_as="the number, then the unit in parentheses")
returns 8571.4 (kWh)
